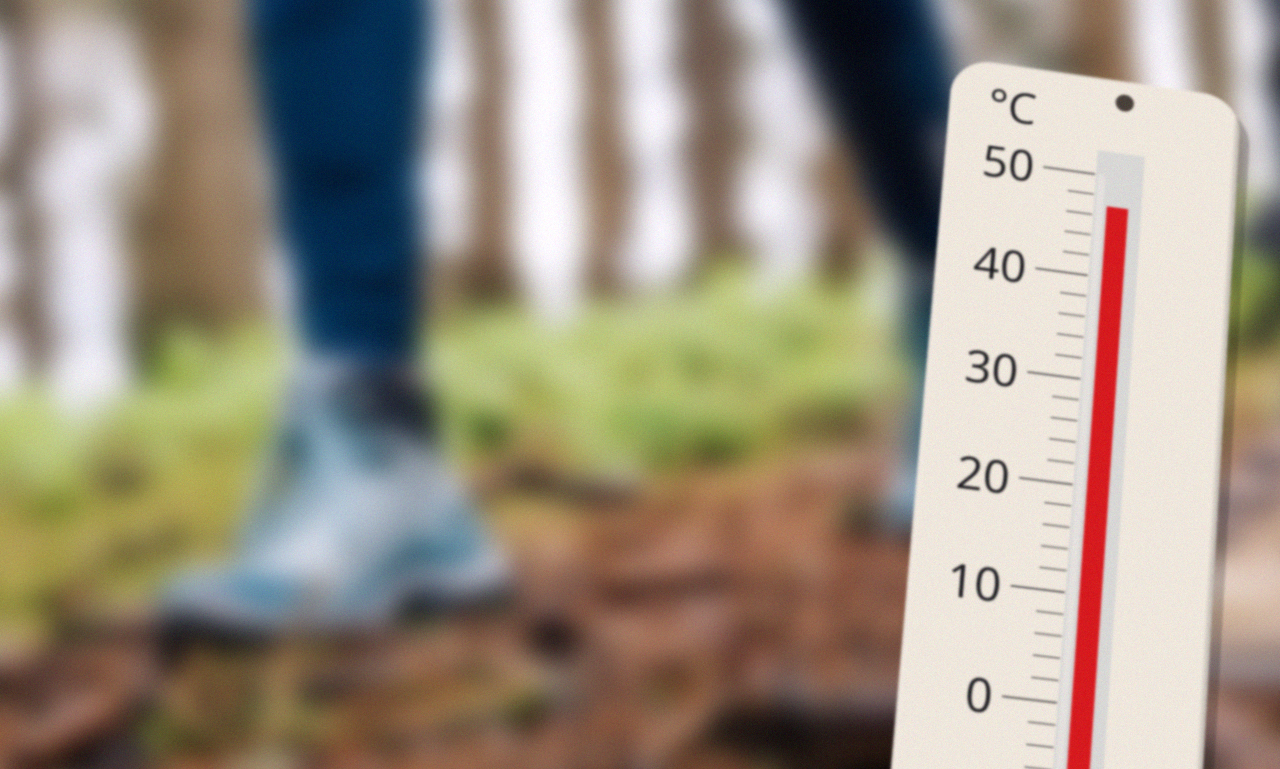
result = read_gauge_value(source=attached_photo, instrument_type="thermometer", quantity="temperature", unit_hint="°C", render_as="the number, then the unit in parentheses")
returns 47 (°C)
